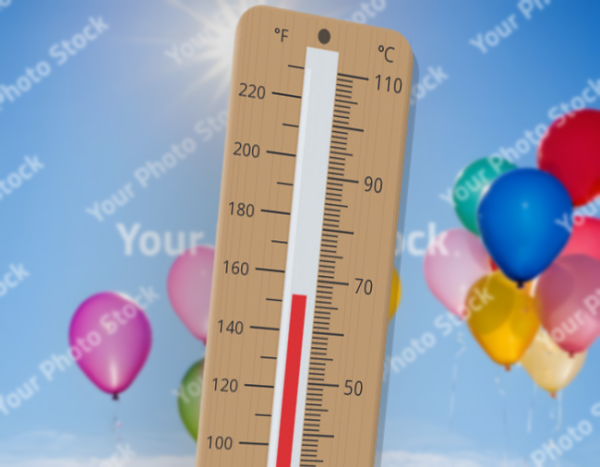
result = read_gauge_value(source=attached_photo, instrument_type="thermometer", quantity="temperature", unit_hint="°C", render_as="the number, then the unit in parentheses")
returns 67 (°C)
